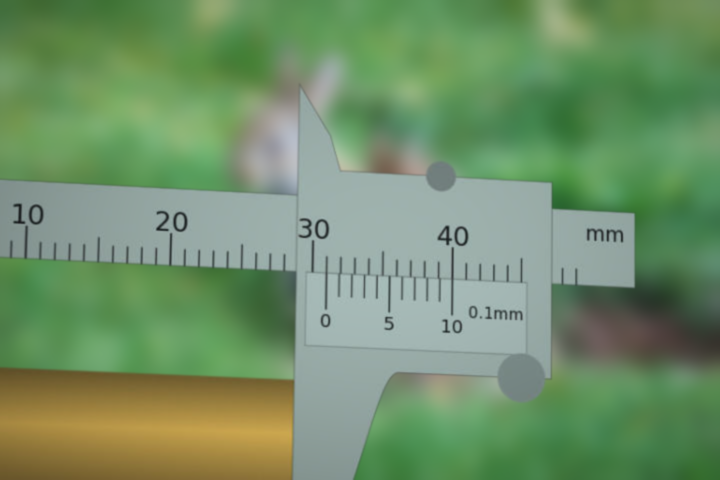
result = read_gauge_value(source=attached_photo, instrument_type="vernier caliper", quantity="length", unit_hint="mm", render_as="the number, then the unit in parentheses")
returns 31.0 (mm)
